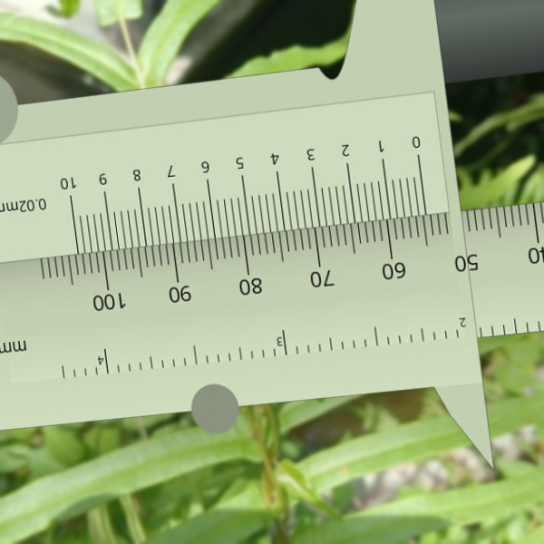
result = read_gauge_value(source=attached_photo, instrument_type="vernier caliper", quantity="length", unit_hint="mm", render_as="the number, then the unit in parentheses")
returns 54.6 (mm)
